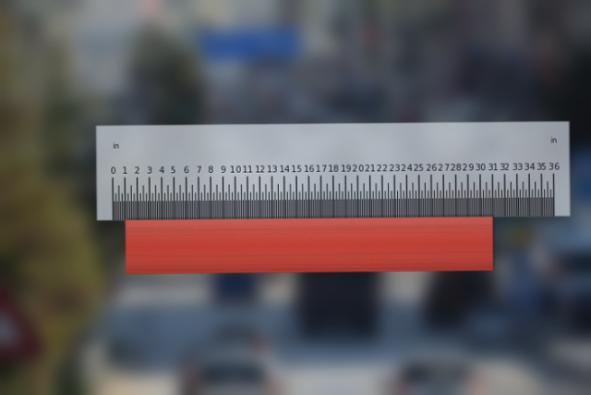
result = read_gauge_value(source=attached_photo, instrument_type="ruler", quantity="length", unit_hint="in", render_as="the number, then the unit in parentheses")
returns 30 (in)
